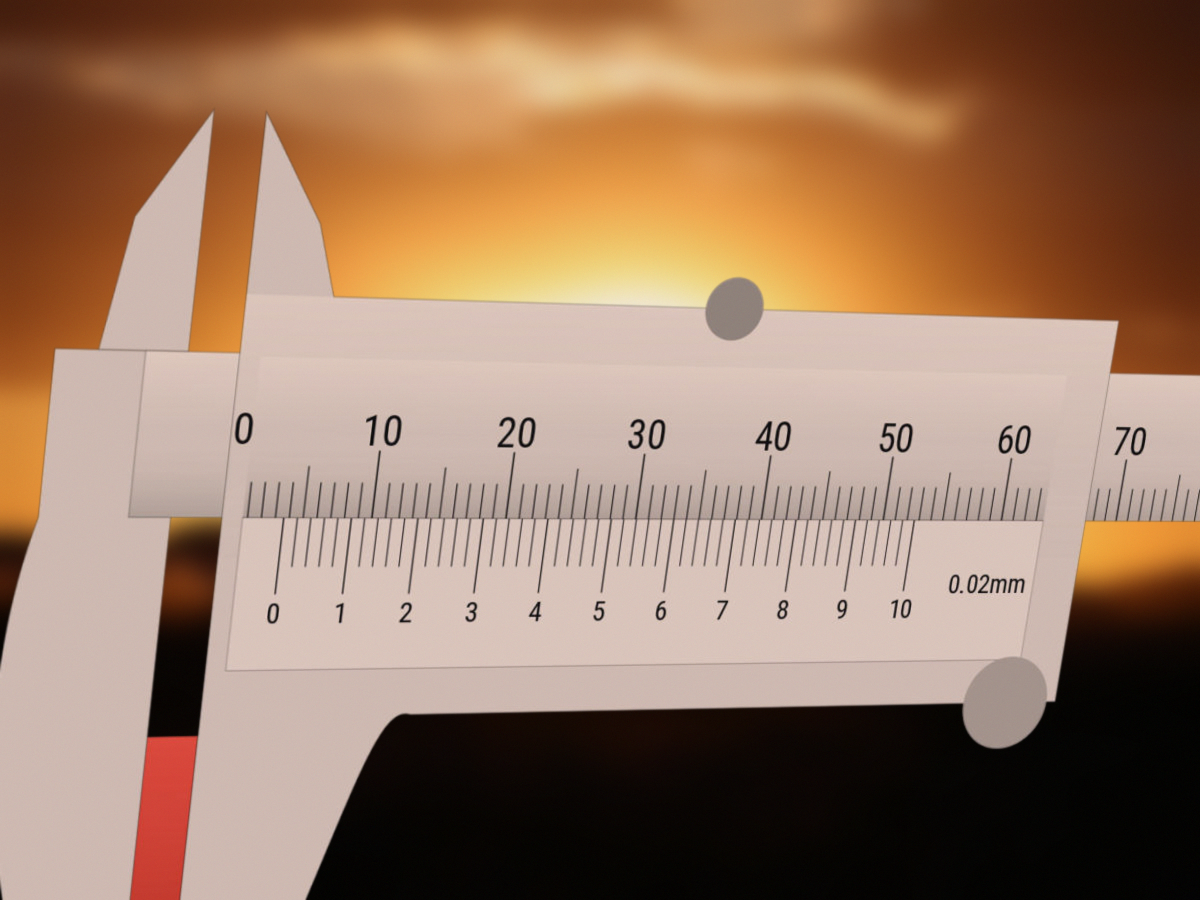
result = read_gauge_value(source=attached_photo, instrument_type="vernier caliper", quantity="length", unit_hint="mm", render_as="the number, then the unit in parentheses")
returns 3.6 (mm)
